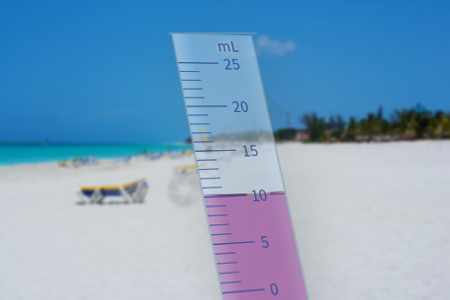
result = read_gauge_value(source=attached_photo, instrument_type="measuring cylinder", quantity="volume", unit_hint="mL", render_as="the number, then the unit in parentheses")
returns 10 (mL)
